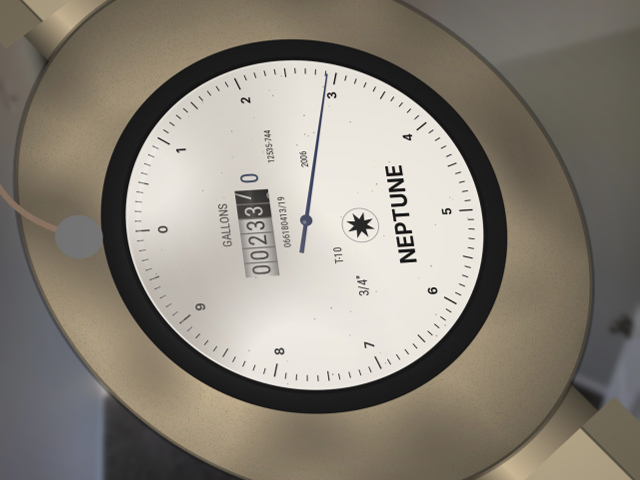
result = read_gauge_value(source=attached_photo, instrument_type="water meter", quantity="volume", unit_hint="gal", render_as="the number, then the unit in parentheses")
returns 23372.9 (gal)
